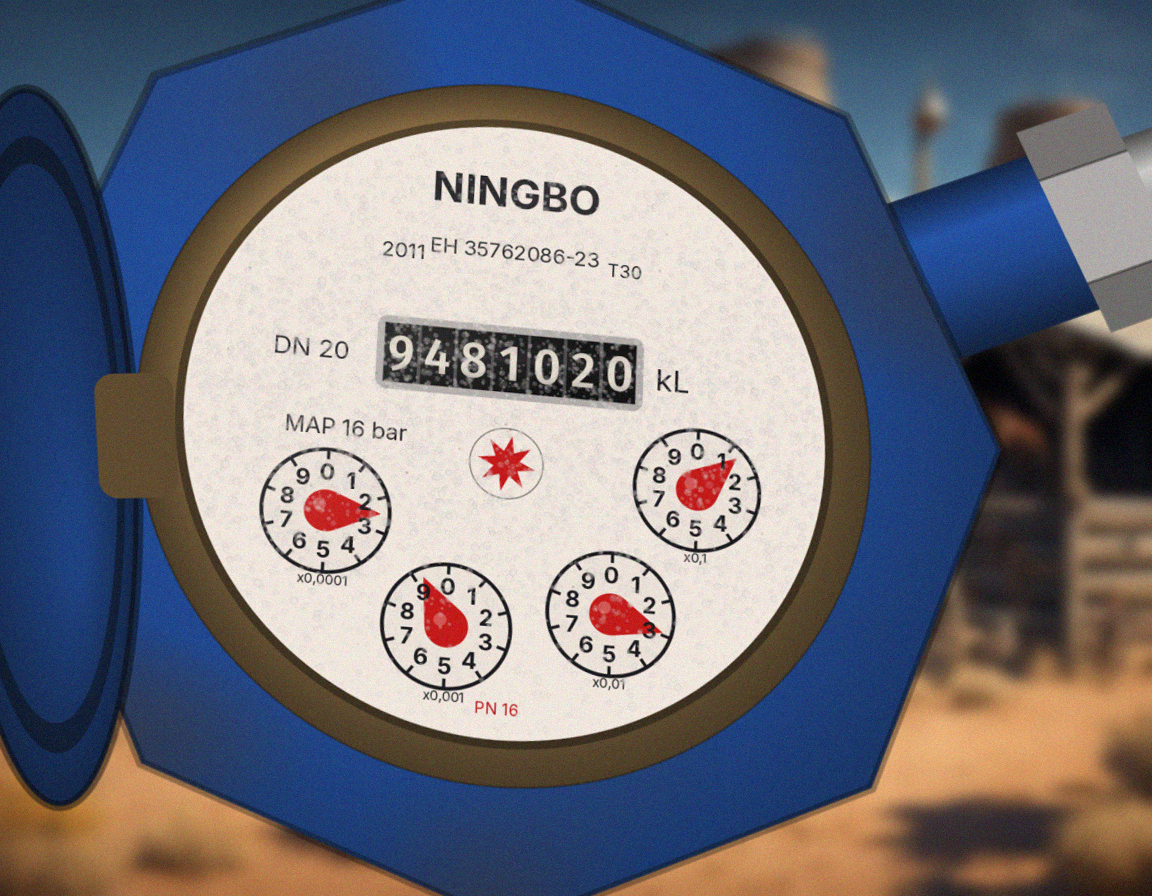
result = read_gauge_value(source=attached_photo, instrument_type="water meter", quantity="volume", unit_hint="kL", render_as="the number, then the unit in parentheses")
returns 9481020.1292 (kL)
